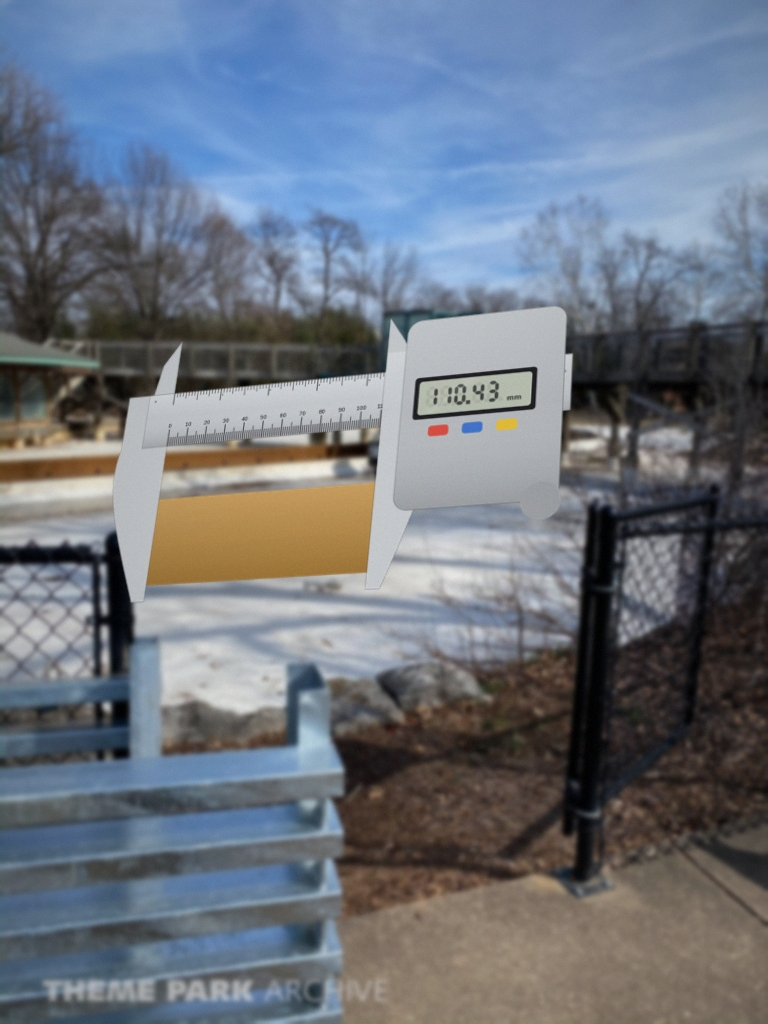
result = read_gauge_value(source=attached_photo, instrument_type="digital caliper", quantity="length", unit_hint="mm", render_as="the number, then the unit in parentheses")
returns 110.43 (mm)
